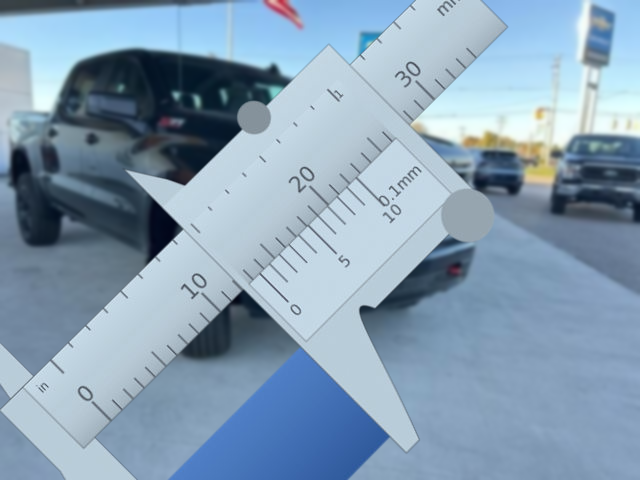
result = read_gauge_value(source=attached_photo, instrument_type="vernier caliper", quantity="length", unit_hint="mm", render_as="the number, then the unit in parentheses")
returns 13.6 (mm)
